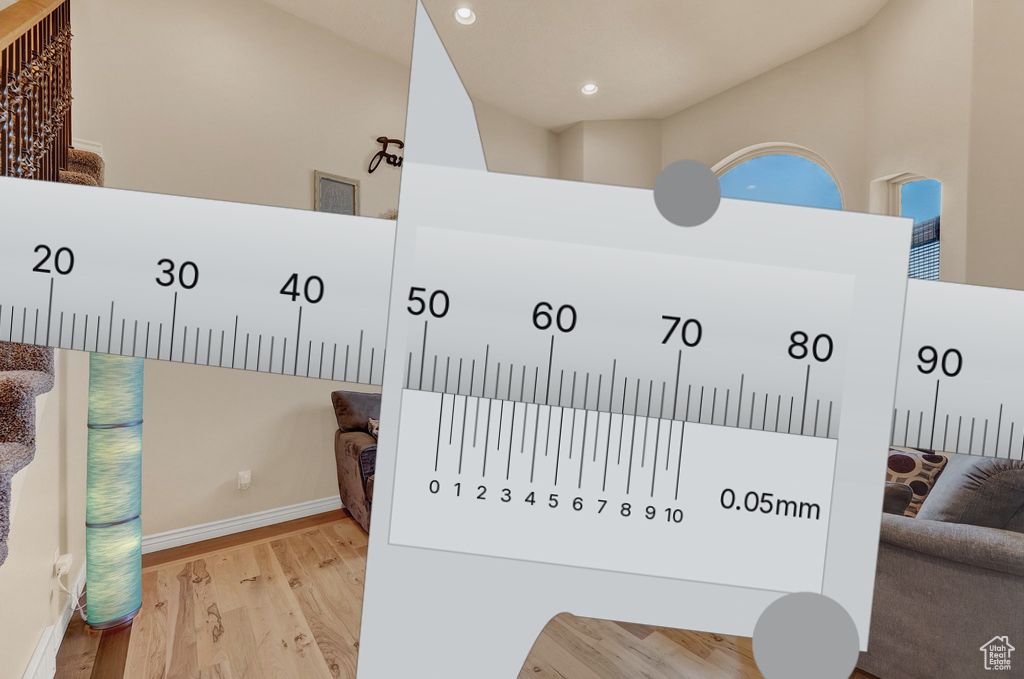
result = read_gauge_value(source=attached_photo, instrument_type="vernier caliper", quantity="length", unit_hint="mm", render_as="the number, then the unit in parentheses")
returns 51.8 (mm)
